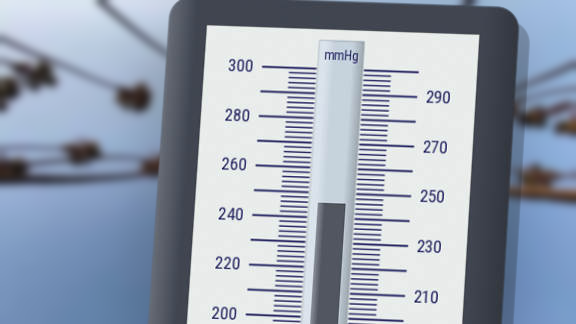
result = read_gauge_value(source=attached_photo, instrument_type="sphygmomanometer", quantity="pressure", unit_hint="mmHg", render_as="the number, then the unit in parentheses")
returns 246 (mmHg)
